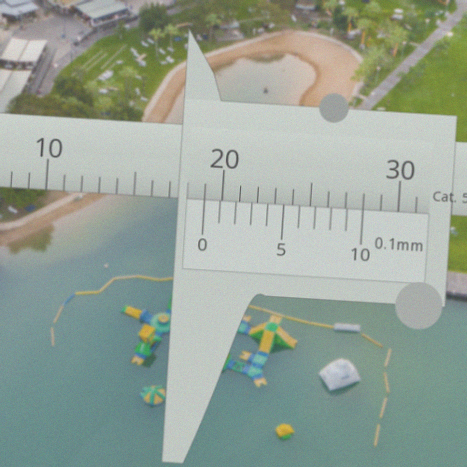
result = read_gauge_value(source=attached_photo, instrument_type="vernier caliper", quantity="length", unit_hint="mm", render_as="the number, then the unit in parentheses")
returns 19.0 (mm)
